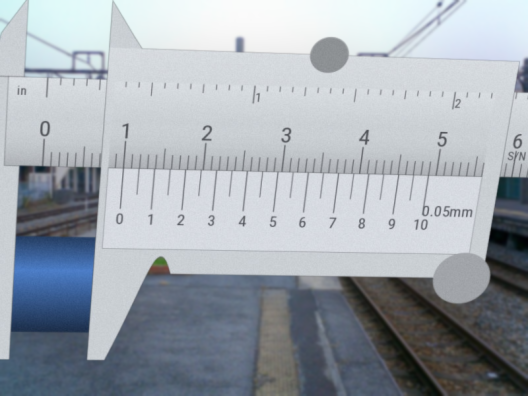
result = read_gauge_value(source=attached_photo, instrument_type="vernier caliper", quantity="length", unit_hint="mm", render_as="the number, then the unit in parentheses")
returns 10.0 (mm)
